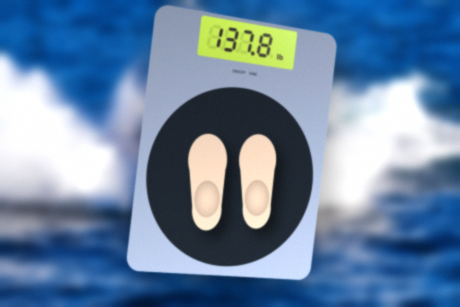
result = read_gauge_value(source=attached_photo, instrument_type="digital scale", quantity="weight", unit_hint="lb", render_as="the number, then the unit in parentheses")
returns 137.8 (lb)
